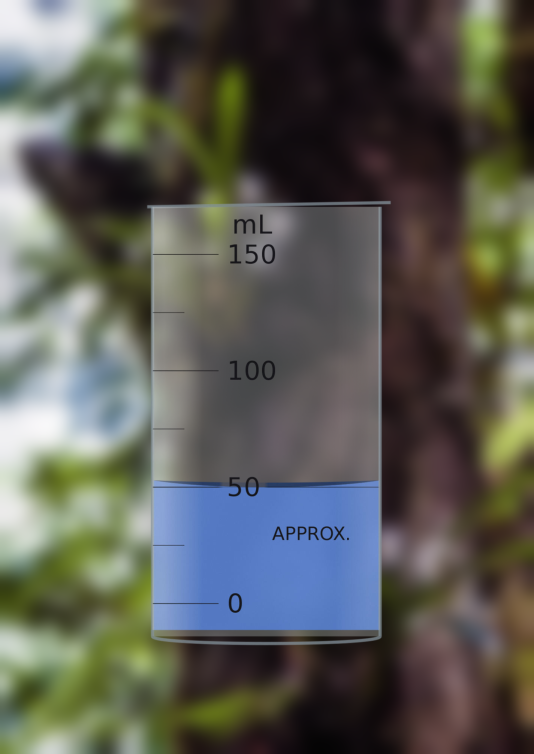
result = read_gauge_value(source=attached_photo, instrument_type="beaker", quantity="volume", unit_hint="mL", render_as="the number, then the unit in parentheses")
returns 50 (mL)
